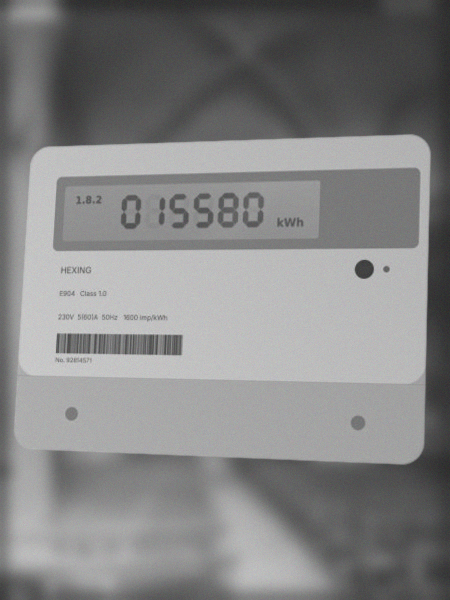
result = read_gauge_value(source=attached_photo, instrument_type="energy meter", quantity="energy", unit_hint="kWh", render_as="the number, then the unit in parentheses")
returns 15580 (kWh)
